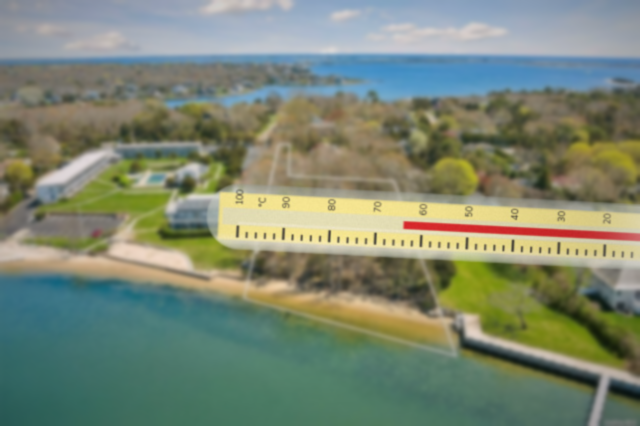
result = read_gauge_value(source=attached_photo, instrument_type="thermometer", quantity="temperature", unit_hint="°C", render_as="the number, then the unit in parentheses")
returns 64 (°C)
